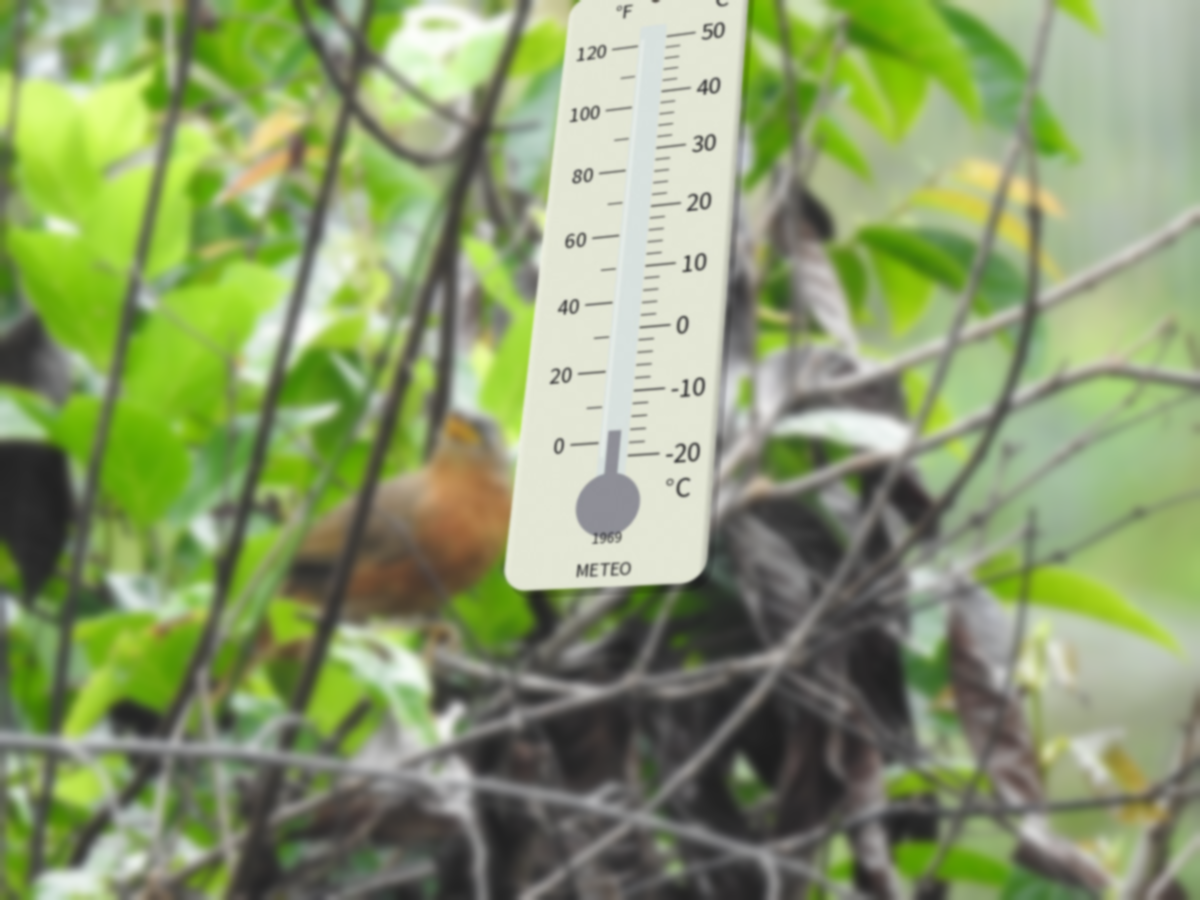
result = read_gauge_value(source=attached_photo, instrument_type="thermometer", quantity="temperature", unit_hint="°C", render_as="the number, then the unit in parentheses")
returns -16 (°C)
